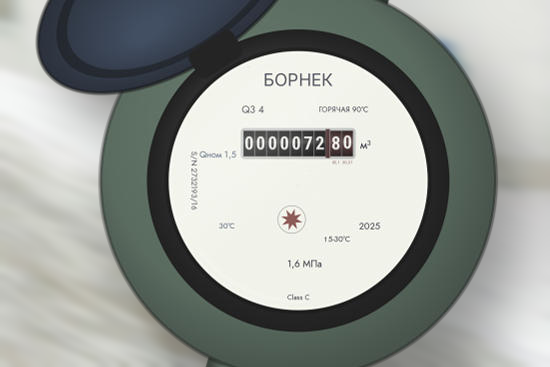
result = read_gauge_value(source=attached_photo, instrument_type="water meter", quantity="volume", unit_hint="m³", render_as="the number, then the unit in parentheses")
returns 72.80 (m³)
